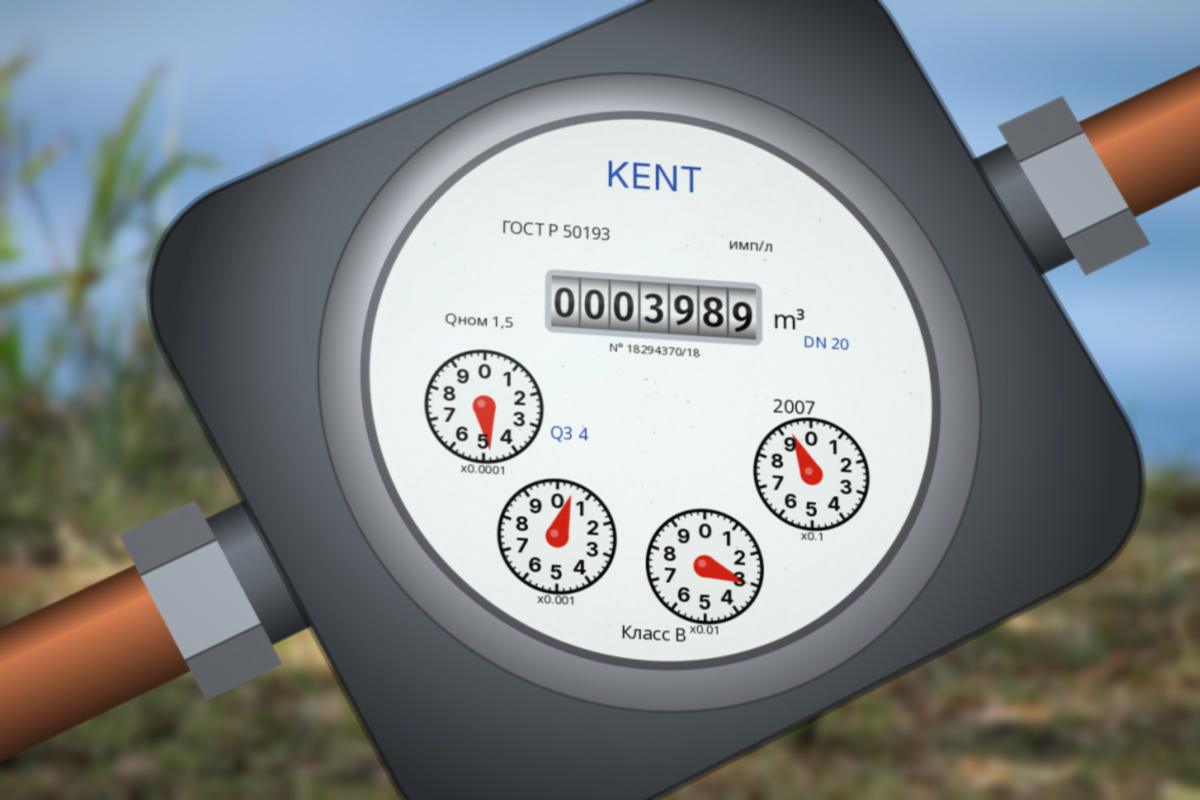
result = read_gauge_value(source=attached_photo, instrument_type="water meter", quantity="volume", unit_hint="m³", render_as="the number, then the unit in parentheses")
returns 3988.9304 (m³)
